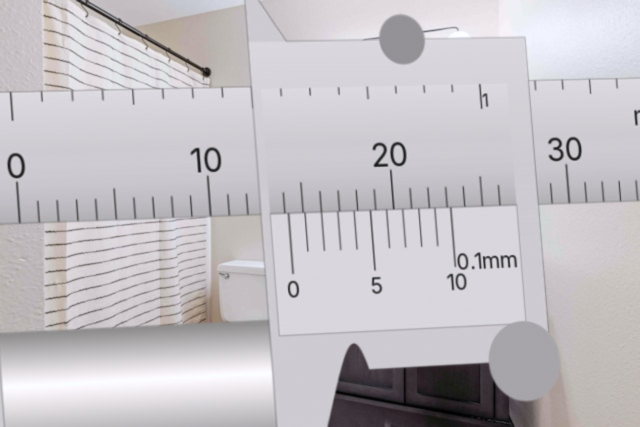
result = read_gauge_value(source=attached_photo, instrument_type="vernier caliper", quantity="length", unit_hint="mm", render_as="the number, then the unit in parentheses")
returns 14.2 (mm)
